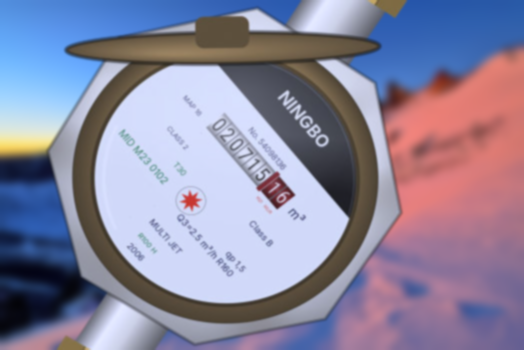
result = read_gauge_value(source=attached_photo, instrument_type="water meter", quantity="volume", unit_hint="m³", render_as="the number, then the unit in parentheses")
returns 20715.16 (m³)
